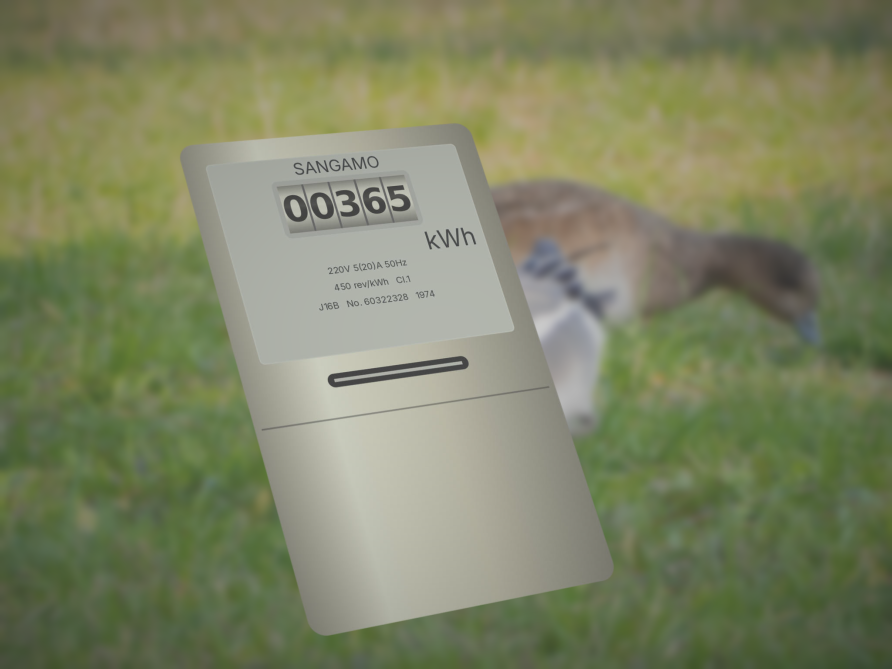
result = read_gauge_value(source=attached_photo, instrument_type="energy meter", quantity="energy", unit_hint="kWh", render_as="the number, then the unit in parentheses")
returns 365 (kWh)
